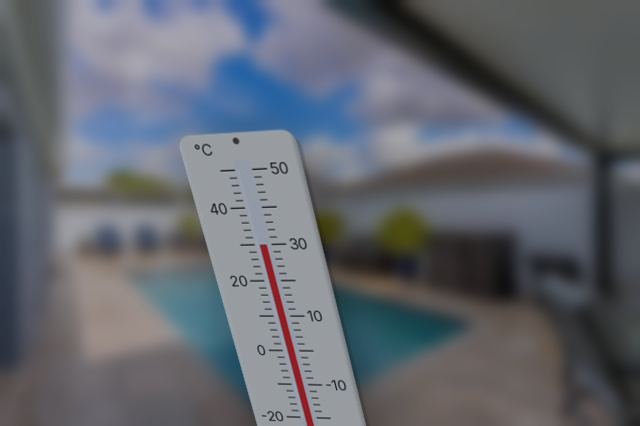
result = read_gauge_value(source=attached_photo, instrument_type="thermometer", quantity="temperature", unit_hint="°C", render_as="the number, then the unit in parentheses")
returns 30 (°C)
